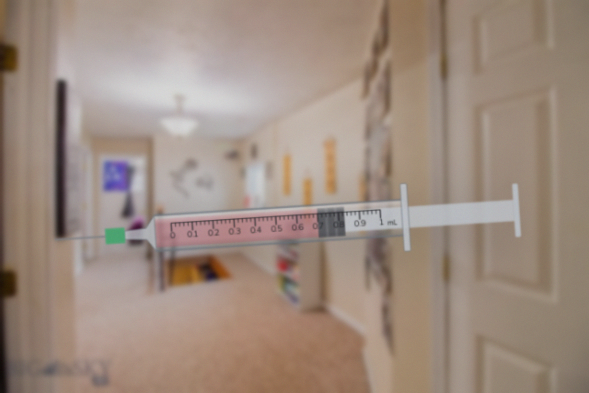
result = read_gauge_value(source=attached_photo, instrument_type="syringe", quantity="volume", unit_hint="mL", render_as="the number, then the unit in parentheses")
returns 0.7 (mL)
